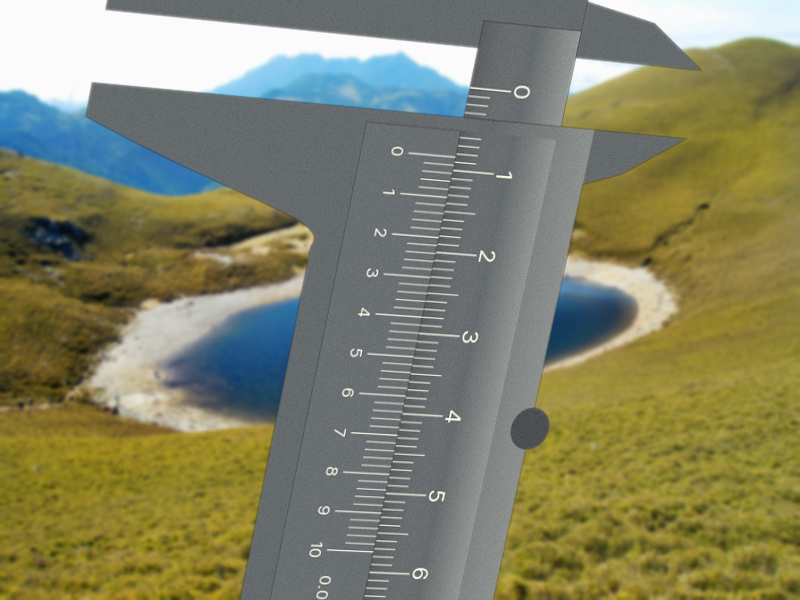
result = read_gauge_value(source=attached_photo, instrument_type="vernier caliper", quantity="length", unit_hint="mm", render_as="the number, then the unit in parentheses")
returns 8.4 (mm)
